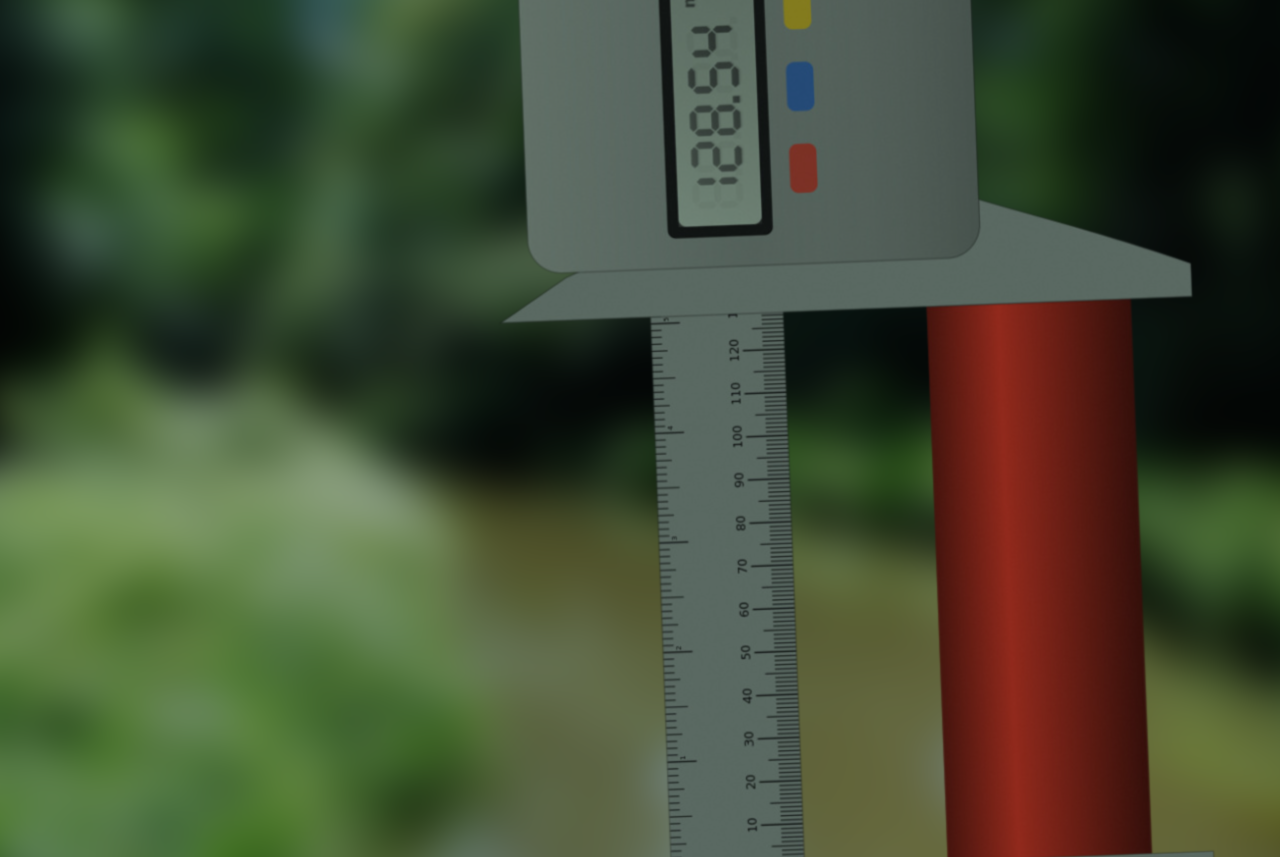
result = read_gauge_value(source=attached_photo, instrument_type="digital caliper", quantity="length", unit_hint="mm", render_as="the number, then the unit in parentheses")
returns 128.54 (mm)
